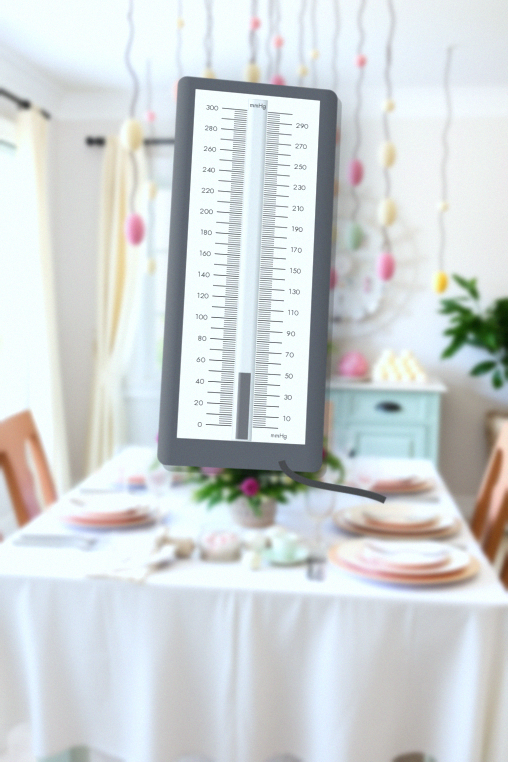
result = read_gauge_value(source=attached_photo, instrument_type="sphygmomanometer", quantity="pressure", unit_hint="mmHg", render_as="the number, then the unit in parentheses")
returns 50 (mmHg)
